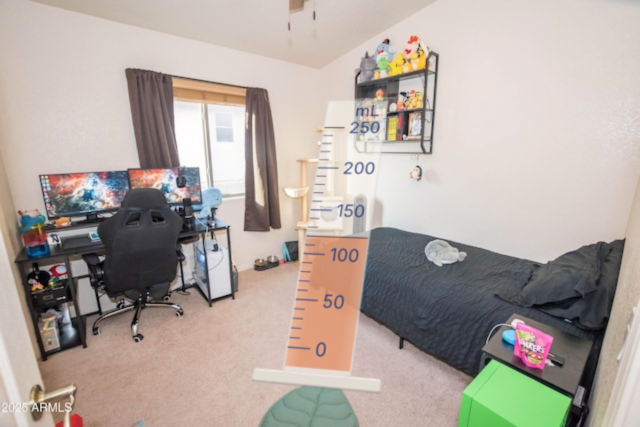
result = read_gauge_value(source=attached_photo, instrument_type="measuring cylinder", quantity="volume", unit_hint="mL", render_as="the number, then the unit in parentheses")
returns 120 (mL)
